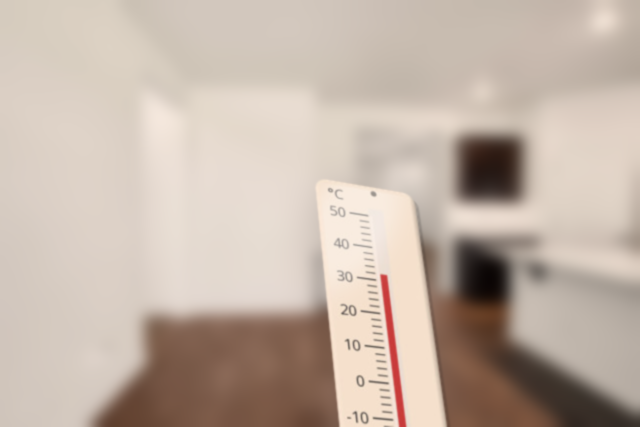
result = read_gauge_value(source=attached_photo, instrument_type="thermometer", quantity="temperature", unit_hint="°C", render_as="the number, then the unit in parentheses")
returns 32 (°C)
